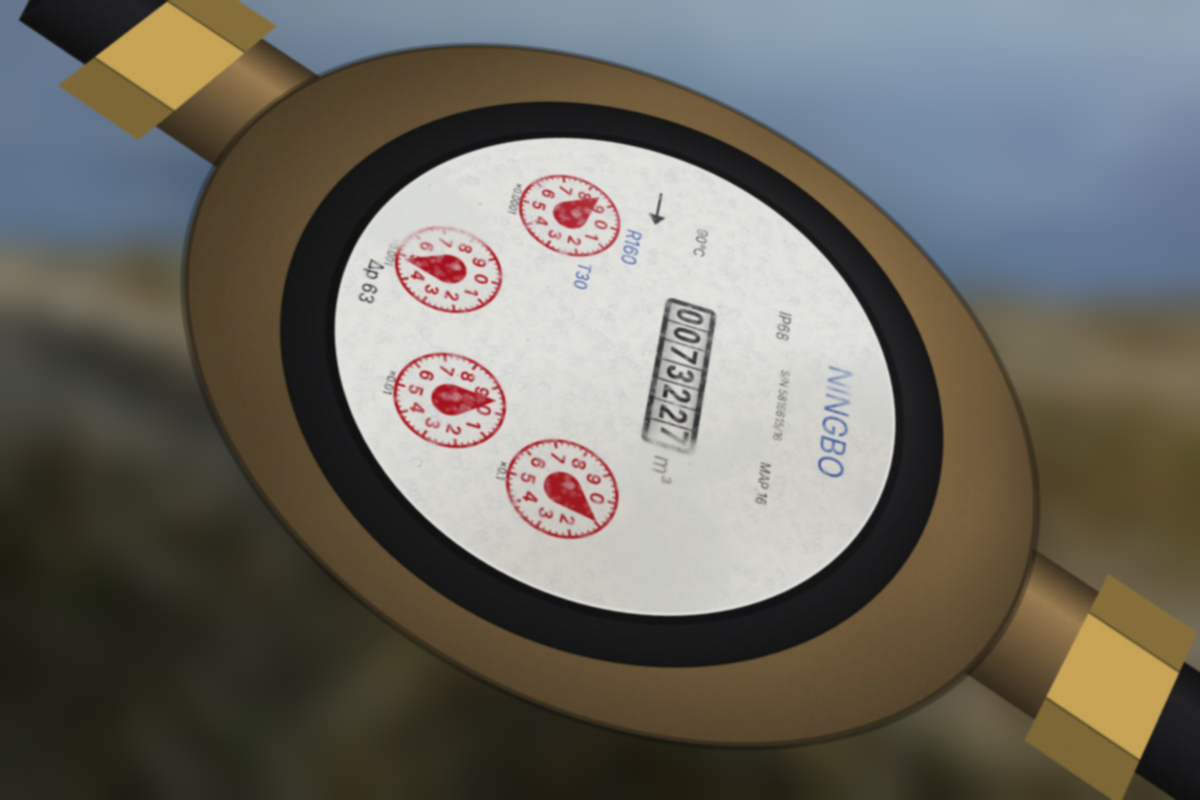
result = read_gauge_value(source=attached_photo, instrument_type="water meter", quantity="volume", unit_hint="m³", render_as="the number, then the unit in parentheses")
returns 73227.0948 (m³)
